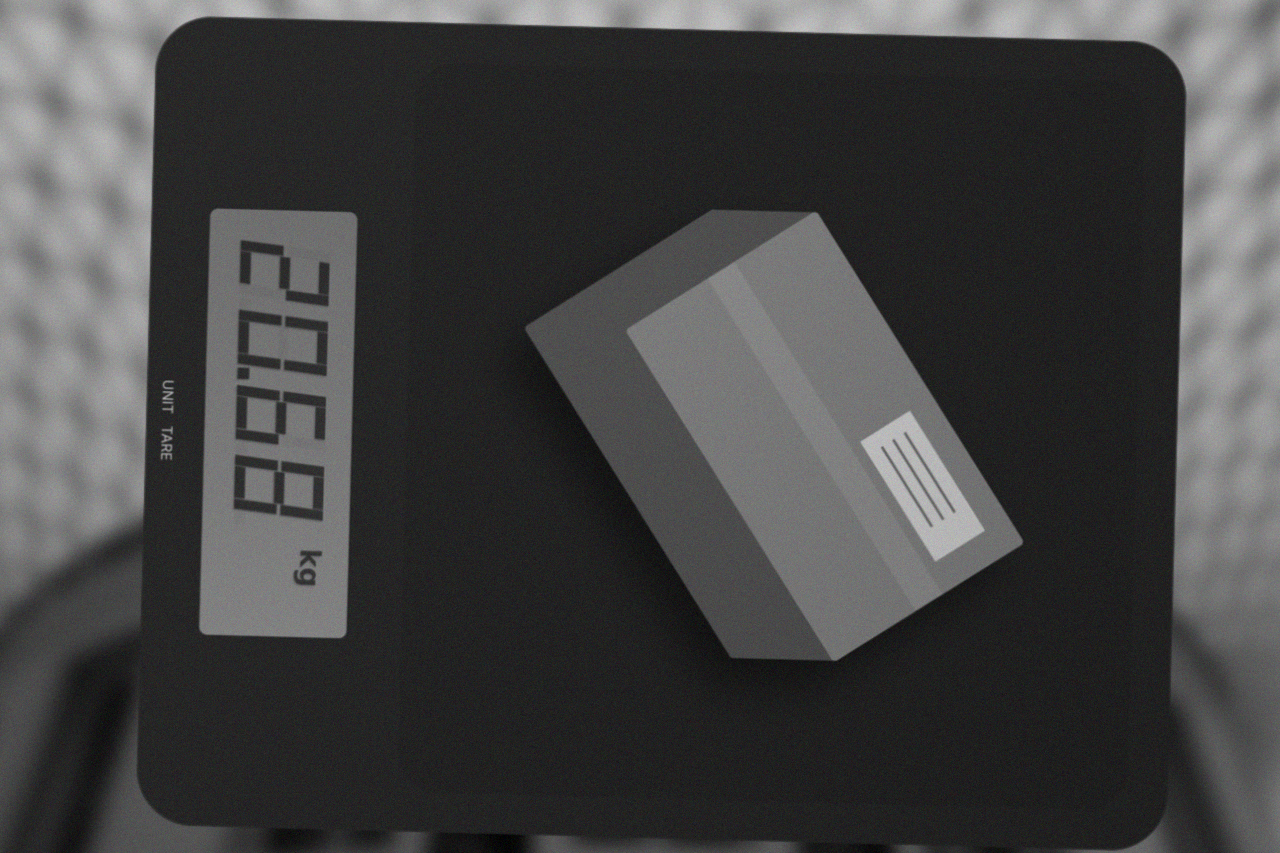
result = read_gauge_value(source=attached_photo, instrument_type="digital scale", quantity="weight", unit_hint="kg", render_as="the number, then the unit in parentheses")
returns 20.68 (kg)
